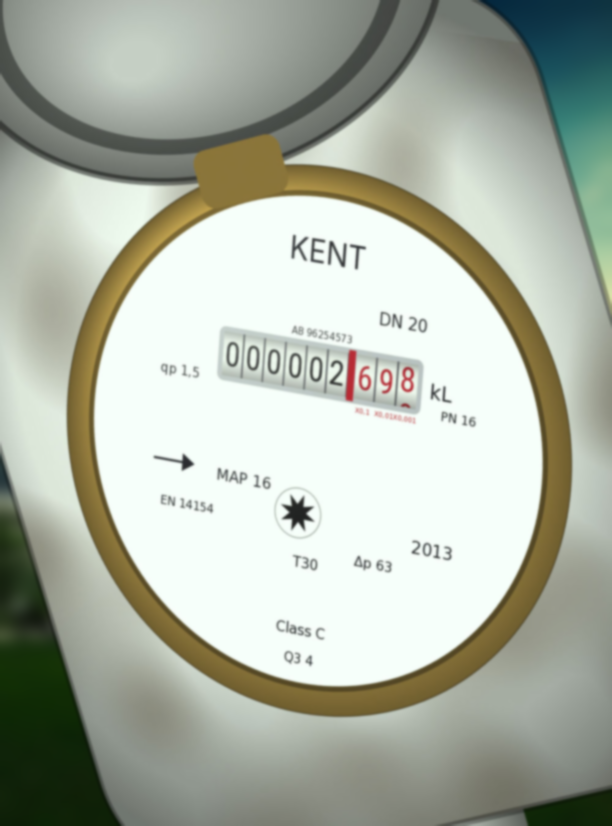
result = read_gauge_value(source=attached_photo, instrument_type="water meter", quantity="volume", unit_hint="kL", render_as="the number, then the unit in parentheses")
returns 2.698 (kL)
